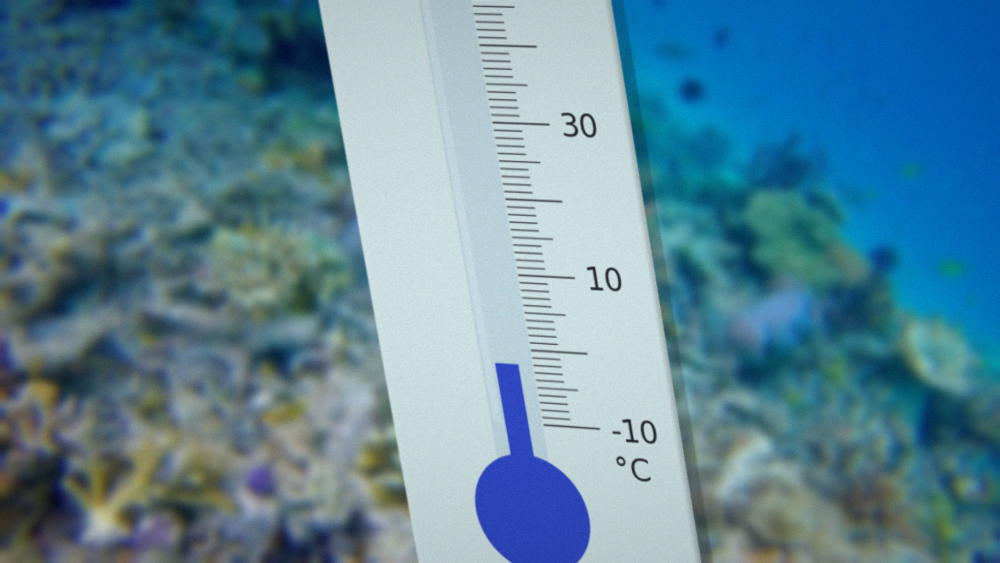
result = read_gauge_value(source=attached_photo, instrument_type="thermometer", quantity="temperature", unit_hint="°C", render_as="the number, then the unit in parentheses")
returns -2 (°C)
